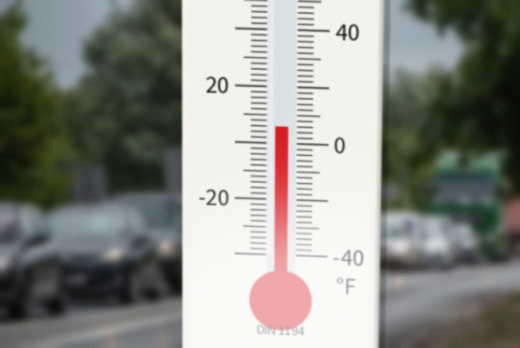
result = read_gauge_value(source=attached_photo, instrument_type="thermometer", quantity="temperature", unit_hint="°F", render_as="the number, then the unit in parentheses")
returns 6 (°F)
